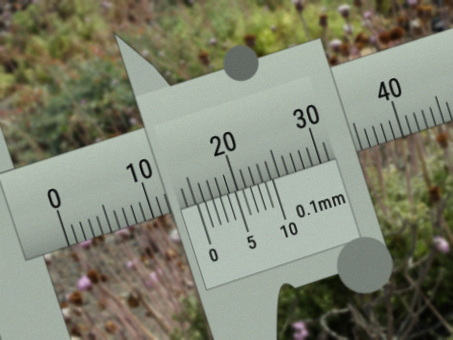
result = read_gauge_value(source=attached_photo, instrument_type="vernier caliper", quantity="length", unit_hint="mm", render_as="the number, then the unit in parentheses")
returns 15.2 (mm)
